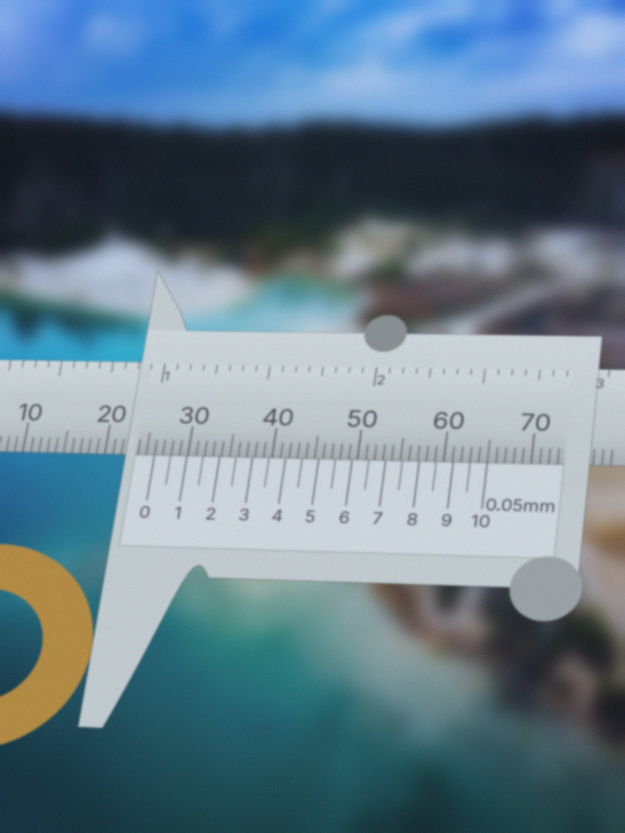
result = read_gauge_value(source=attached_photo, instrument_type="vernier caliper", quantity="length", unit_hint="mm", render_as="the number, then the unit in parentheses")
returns 26.0 (mm)
